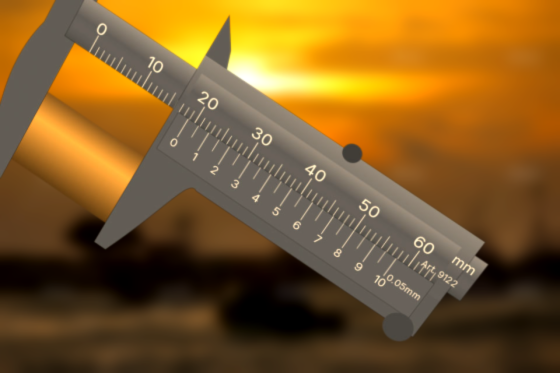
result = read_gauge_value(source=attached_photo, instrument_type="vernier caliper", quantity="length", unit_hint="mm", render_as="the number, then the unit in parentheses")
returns 18.8 (mm)
